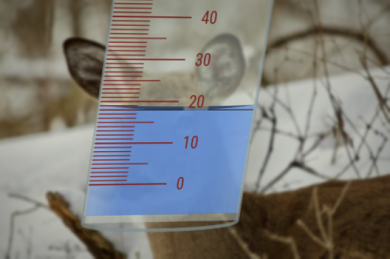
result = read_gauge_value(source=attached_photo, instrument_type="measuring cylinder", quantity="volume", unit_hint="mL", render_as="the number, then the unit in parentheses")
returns 18 (mL)
